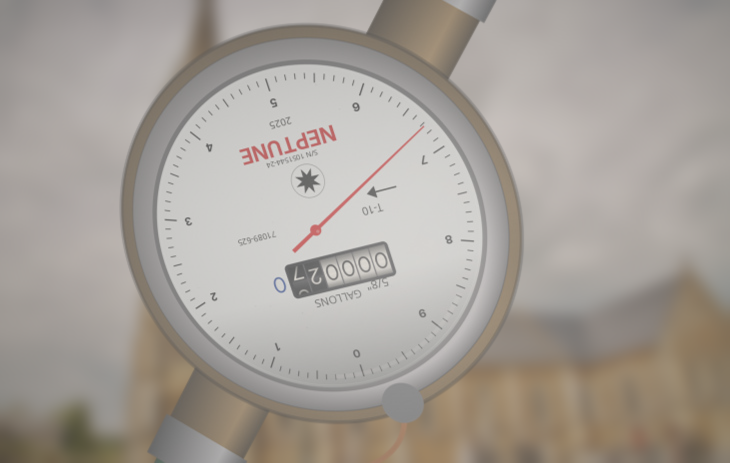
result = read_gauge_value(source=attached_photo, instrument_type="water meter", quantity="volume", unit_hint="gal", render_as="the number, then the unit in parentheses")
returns 266.7 (gal)
